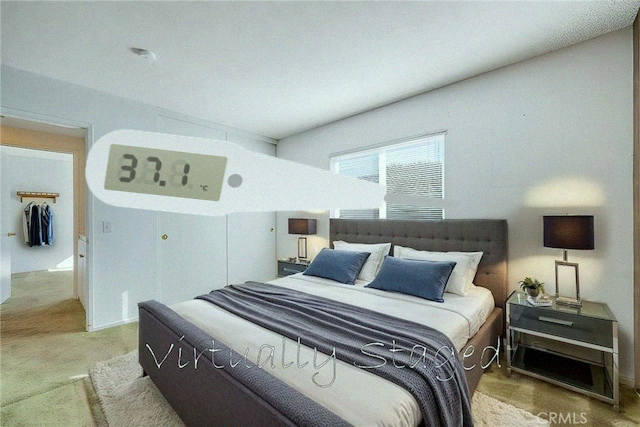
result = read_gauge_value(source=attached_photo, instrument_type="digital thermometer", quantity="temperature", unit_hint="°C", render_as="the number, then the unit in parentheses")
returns 37.1 (°C)
